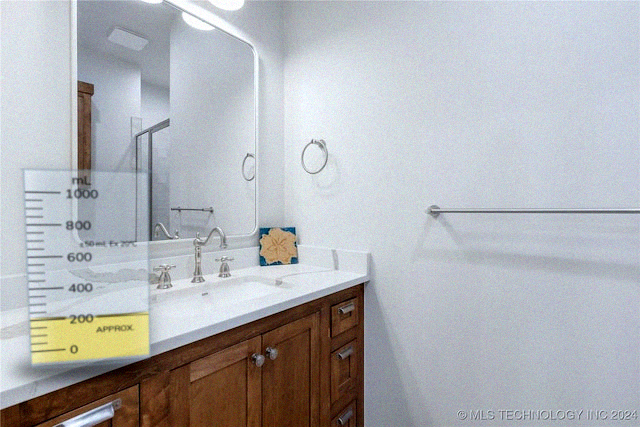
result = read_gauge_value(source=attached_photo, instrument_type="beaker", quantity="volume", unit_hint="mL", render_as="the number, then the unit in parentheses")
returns 200 (mL)
